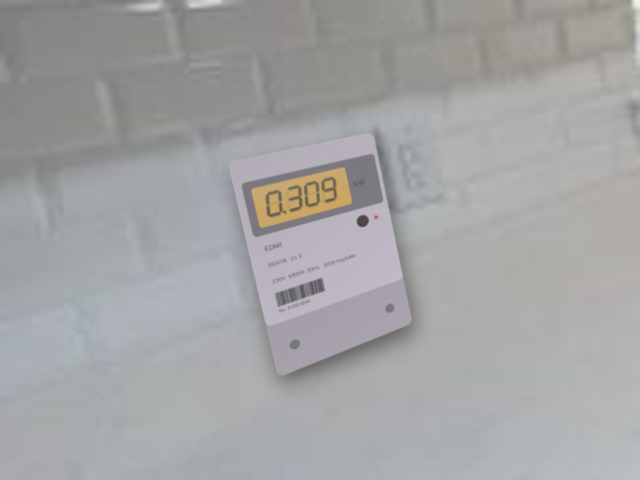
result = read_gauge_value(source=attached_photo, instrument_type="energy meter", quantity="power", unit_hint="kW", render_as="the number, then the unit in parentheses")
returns 0.309 (kW)
